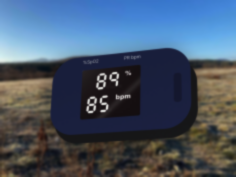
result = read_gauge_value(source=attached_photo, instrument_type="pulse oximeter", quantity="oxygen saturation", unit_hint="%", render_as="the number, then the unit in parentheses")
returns 89 (%)
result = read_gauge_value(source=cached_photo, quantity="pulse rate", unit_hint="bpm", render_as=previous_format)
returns 85 (bpm)
